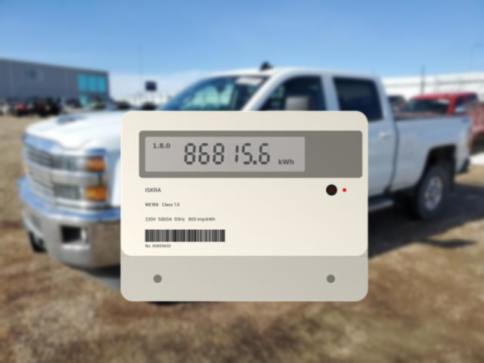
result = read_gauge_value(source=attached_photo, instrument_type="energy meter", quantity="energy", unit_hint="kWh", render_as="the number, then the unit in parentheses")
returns 86815.6 (kWh)
